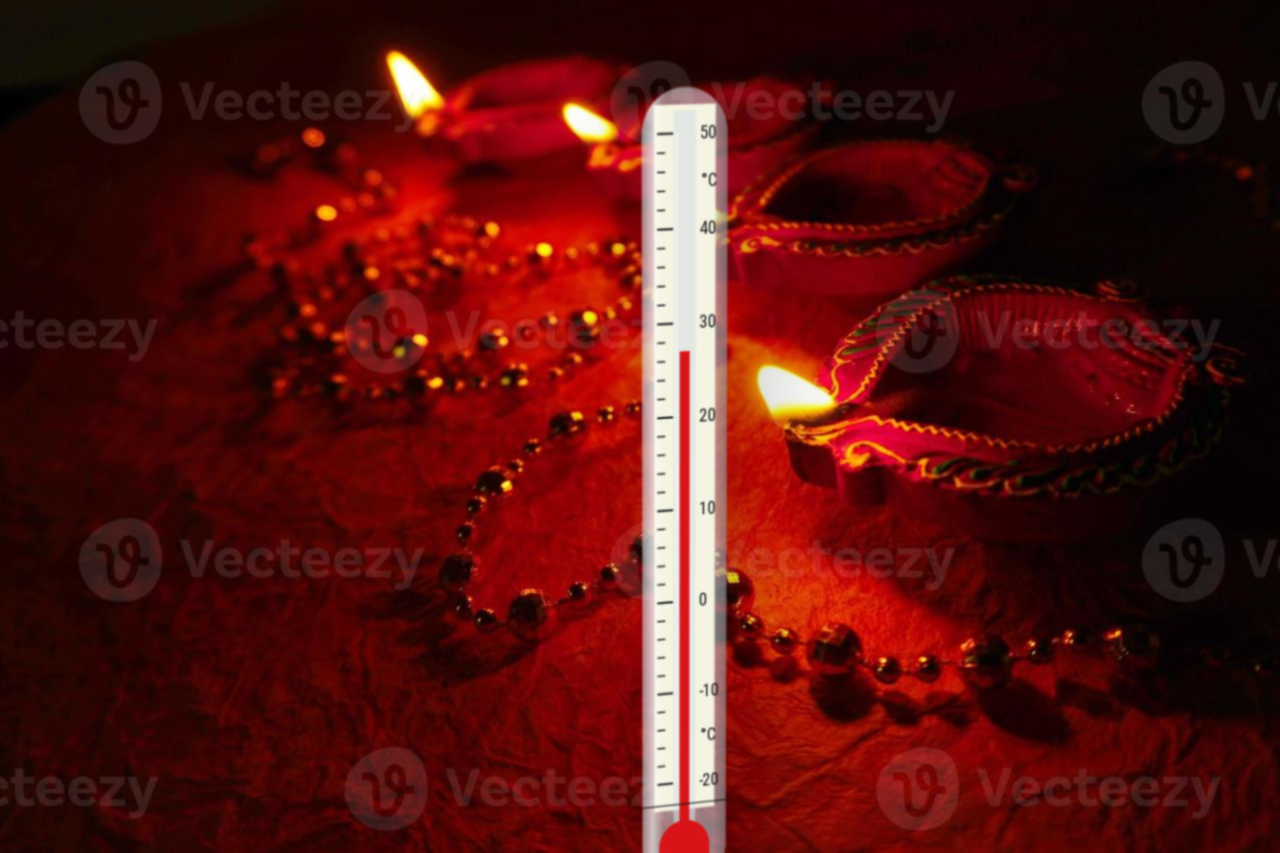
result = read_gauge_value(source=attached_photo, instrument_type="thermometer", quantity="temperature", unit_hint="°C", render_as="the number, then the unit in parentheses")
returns 27 (°C)
